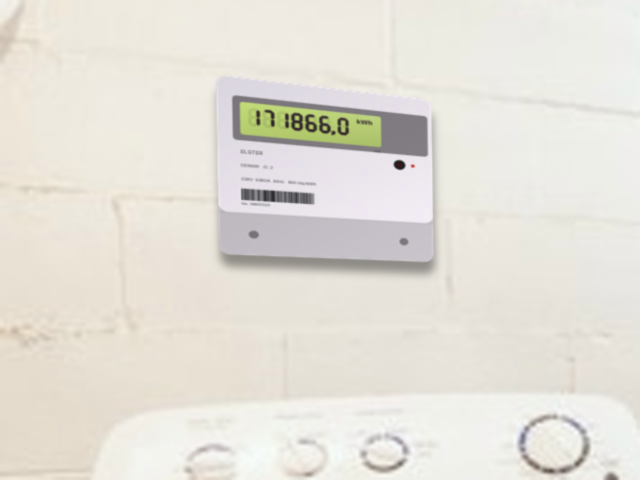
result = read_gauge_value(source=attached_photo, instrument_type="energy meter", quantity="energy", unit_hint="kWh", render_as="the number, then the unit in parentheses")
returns 171866.0 (kWh)
